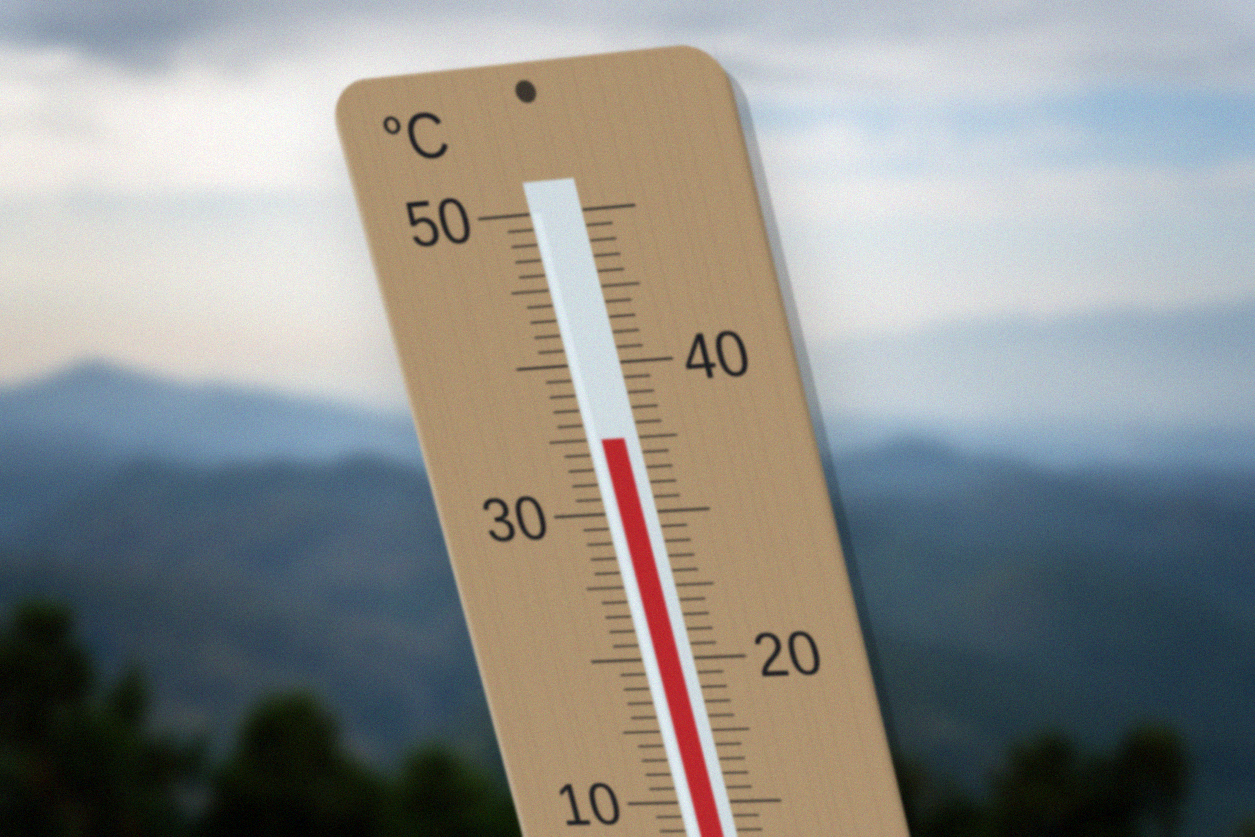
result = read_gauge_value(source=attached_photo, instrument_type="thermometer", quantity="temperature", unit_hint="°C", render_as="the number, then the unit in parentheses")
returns 35 (°C)
